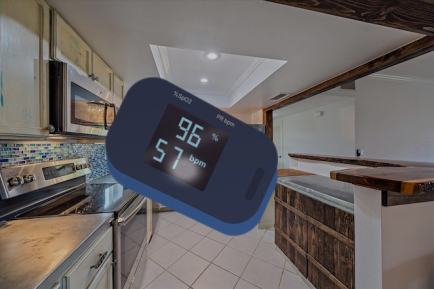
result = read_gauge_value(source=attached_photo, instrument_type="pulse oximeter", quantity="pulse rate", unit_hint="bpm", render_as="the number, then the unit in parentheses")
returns 57 (bpm)
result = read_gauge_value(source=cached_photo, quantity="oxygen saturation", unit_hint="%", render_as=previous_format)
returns 96 (%)
